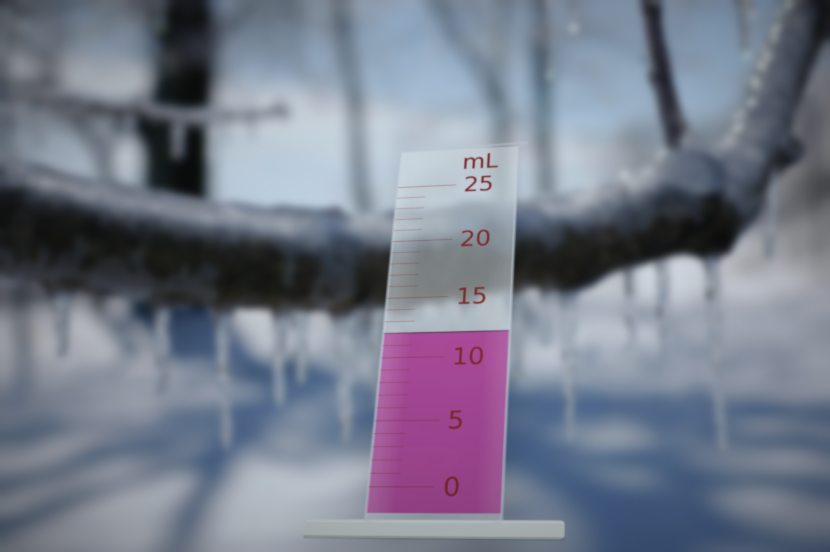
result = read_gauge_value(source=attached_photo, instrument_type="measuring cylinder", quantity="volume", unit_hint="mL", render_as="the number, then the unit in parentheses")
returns 12 (mL)
